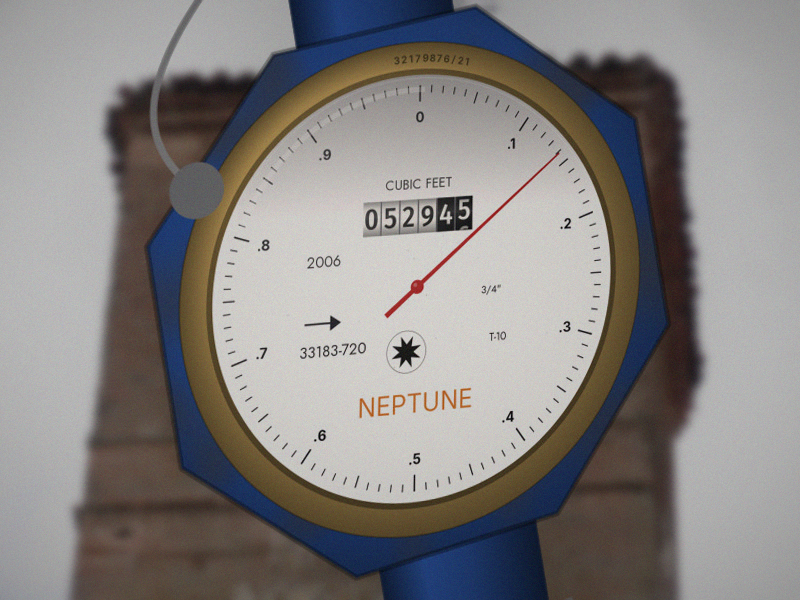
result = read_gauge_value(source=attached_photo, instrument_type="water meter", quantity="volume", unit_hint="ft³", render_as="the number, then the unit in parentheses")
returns 52945.14 (ft³)
